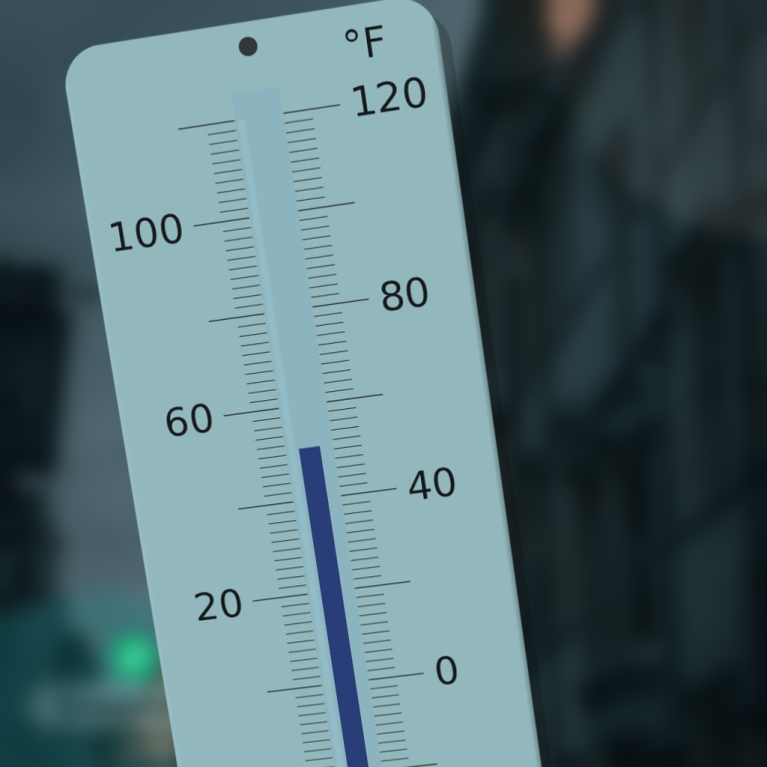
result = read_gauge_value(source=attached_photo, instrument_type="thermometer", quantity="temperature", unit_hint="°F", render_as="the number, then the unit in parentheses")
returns 51 (°F)
